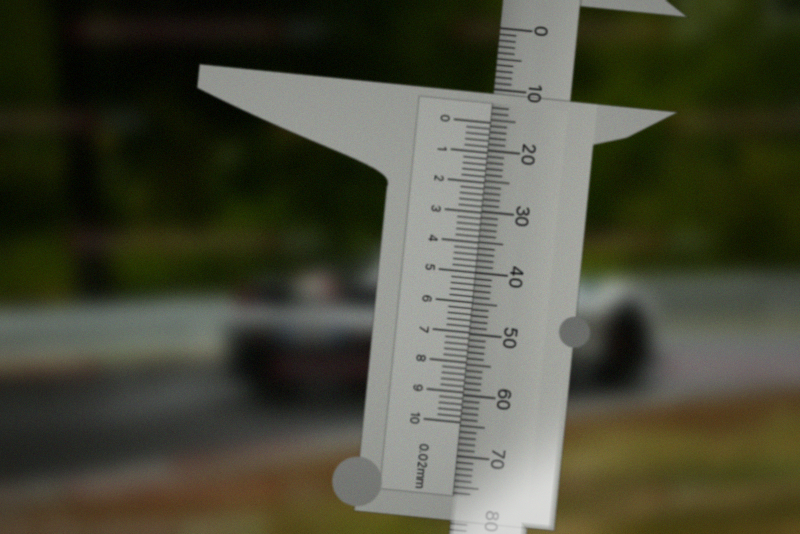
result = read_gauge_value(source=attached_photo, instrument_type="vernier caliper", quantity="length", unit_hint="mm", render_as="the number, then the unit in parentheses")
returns 15.5 (mm)
